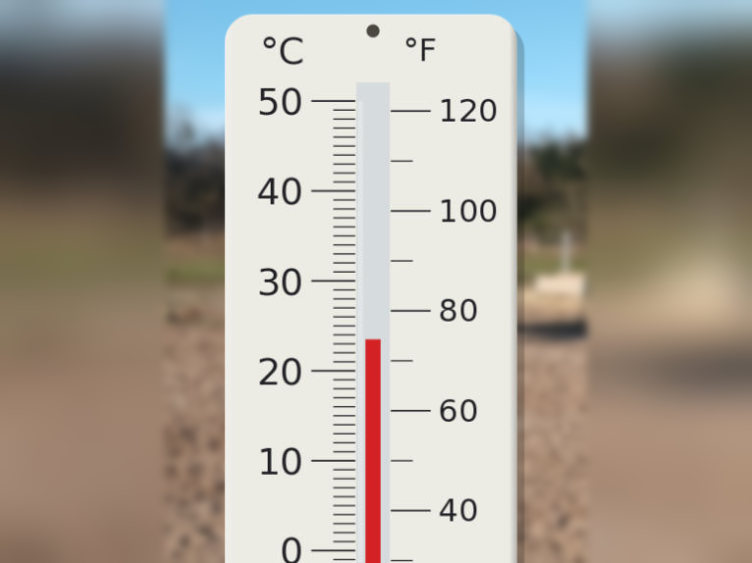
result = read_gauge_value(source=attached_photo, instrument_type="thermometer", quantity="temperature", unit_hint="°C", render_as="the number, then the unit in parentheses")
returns 23.5 (°C)
